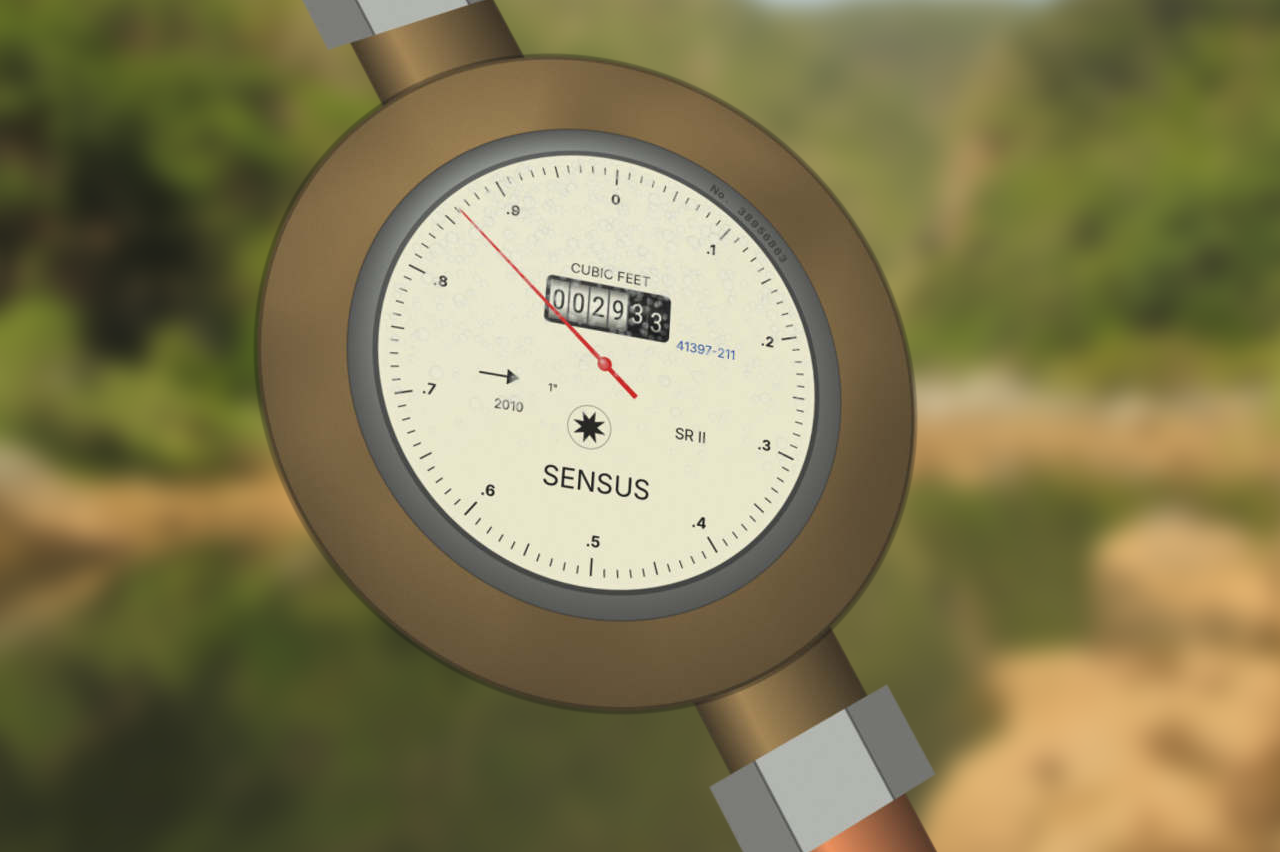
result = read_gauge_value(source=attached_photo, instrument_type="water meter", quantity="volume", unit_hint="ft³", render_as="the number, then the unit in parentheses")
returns 2932.86 (ft³)
